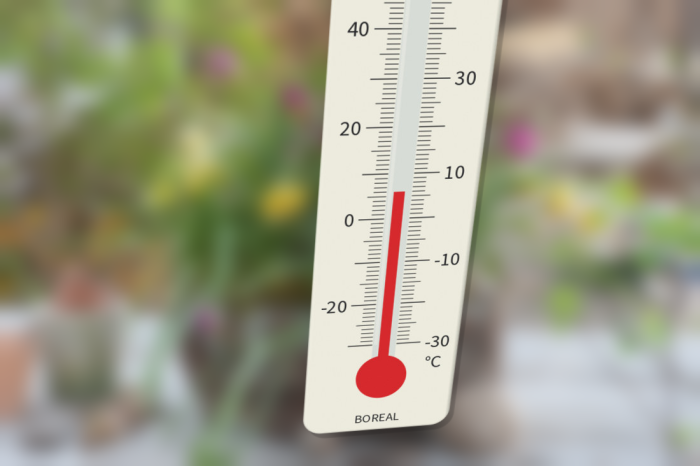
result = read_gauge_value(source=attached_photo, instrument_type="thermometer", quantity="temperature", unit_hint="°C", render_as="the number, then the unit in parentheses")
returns 6 (°C)
